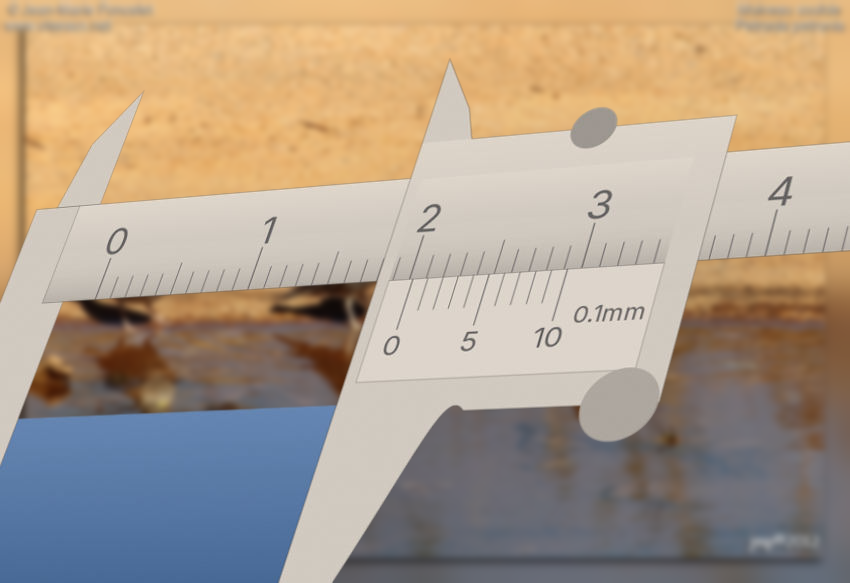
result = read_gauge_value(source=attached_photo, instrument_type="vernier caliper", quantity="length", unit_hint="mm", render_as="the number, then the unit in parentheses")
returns 20.2 (mm)
